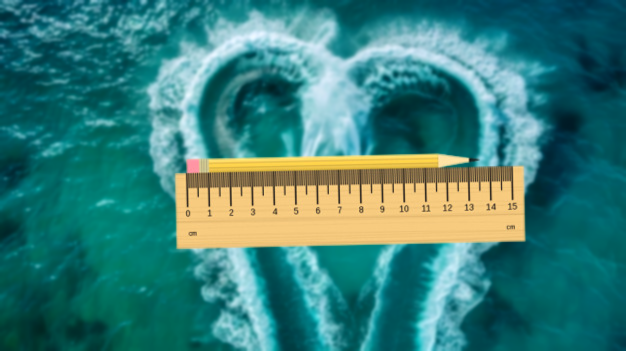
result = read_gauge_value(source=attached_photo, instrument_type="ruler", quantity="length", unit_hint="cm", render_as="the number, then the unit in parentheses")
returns 13.5 (cm)
